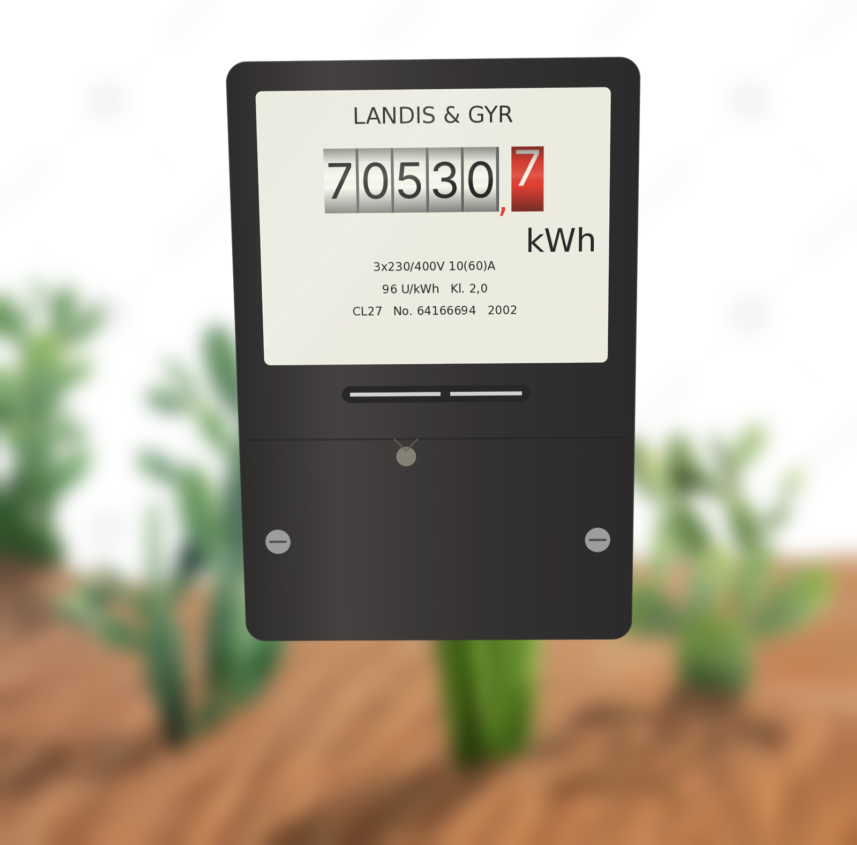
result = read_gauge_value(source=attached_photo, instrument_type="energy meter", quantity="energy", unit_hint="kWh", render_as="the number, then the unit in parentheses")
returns 70530.7 (kWh)
